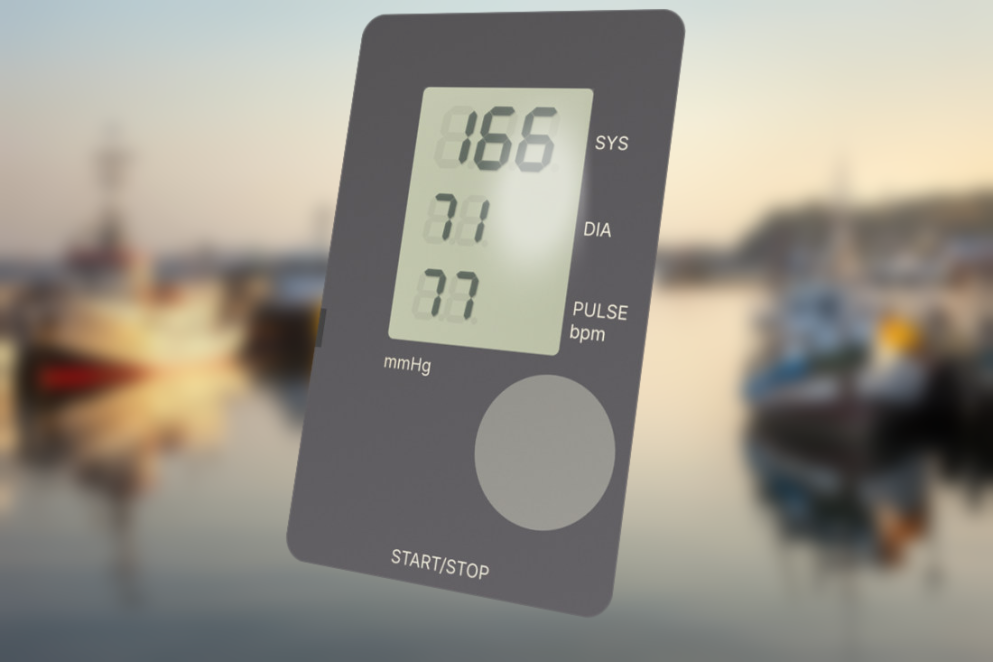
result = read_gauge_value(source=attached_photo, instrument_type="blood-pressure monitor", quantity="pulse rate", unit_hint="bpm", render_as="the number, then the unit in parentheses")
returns 77 (bpm)
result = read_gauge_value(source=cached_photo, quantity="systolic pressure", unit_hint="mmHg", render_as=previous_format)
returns 166 (mmHg)
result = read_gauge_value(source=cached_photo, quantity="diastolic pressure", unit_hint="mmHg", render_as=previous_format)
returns 71 (mmHg)
